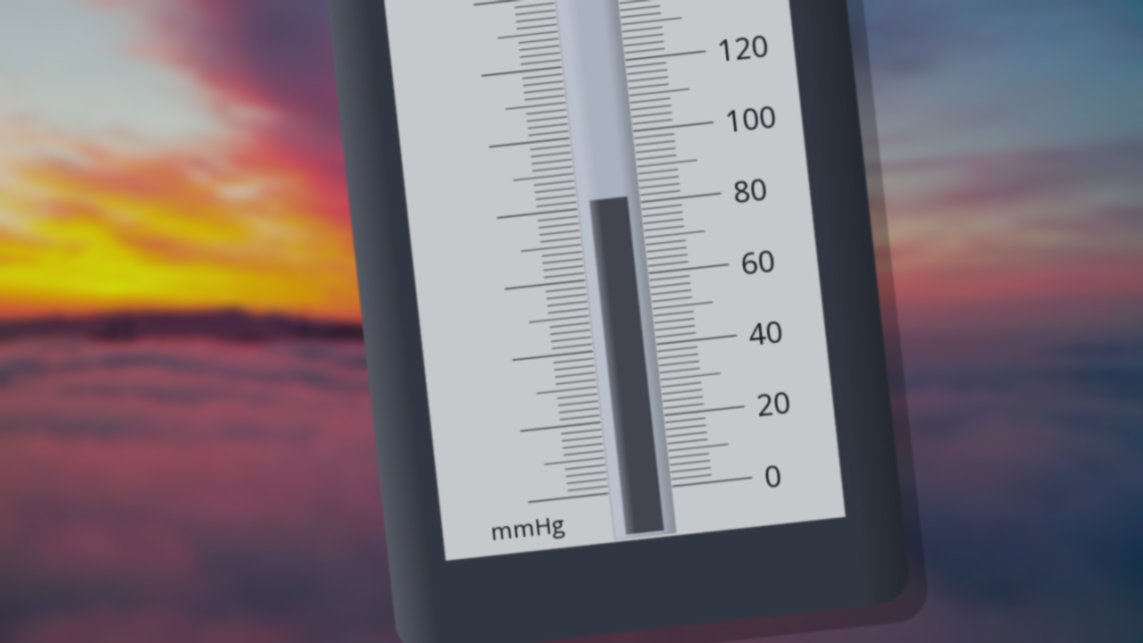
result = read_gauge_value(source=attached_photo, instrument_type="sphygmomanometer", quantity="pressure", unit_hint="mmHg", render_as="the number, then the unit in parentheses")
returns 82 (mmHg)
